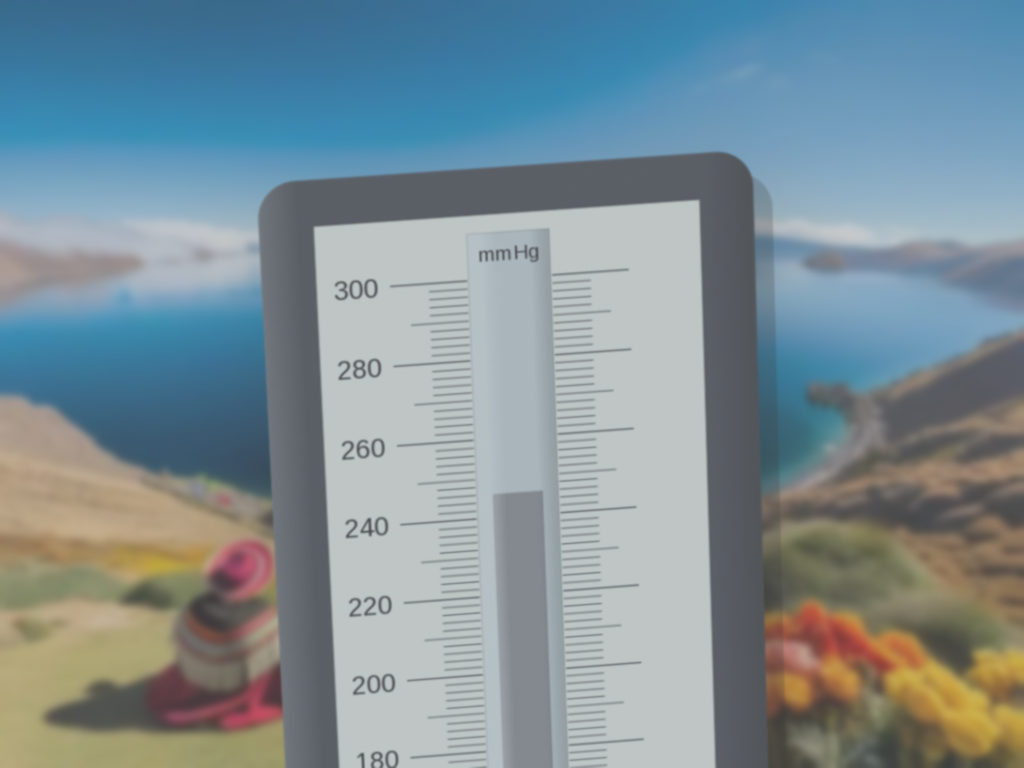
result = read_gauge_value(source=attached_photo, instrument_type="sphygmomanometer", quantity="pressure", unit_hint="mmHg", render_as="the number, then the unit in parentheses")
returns 246 (mmHg)
